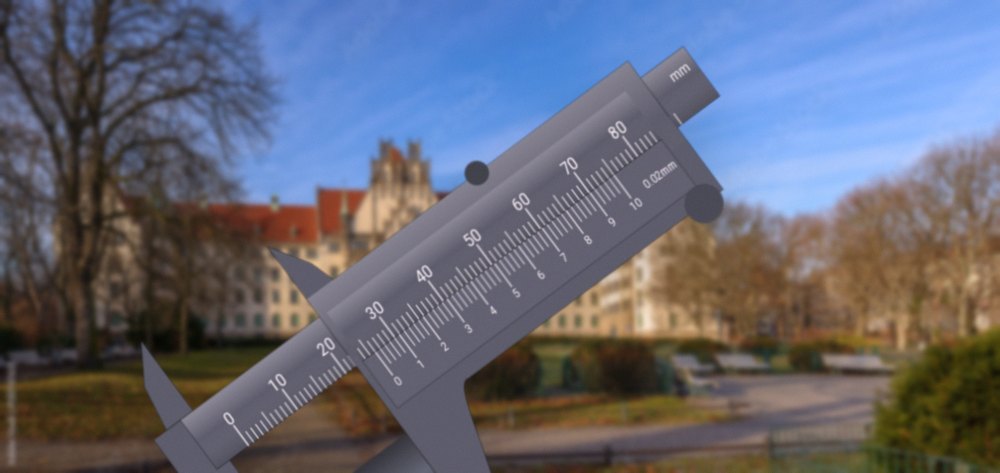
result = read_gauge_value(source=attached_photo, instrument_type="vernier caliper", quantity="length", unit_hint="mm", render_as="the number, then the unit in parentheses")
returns 26.0 (mm)
